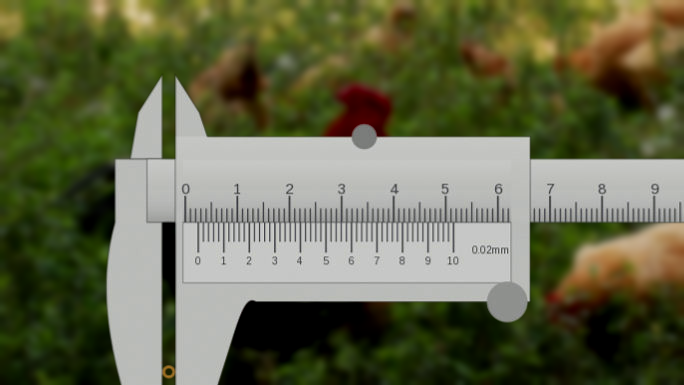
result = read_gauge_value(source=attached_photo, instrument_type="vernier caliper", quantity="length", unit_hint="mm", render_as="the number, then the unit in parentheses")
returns 2.5 (mm)
